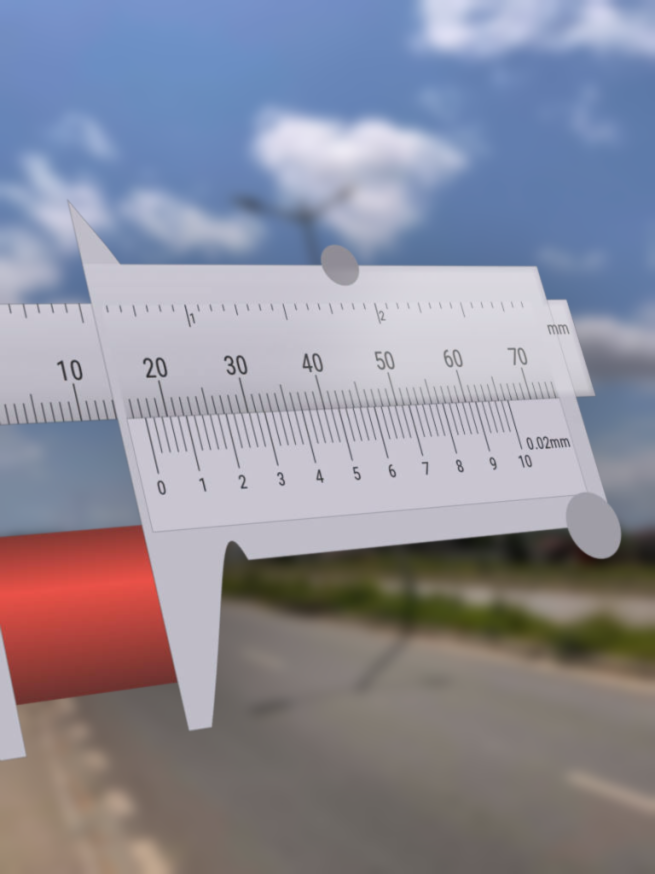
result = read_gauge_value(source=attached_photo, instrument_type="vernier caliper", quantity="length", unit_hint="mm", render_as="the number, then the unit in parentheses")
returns 17.4 (mm)
